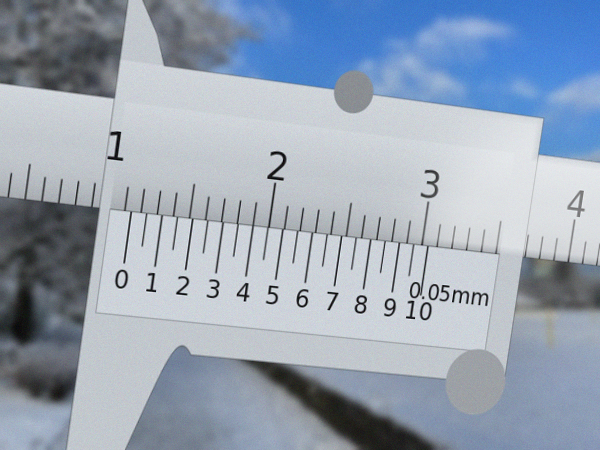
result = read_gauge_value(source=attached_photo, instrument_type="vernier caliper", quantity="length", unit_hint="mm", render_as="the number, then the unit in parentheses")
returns 11.4 (mm)
